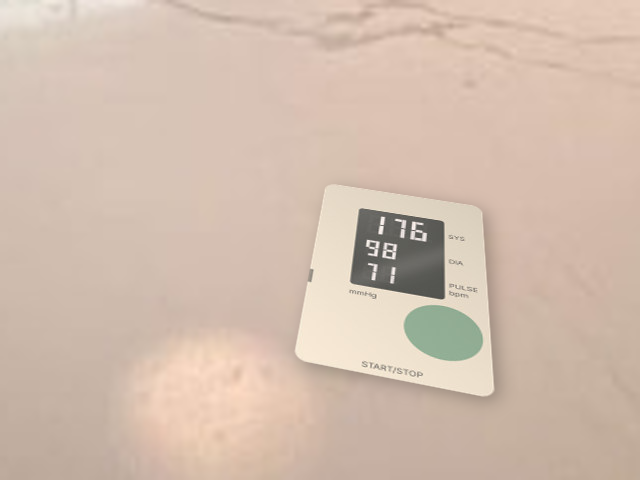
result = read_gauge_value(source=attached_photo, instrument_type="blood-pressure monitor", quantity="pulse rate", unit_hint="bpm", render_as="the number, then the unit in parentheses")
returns 71 (bpm)
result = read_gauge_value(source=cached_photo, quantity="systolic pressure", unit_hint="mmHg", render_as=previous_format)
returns 176 (mmHg)
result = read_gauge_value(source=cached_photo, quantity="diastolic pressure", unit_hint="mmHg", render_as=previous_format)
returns 98 (mmHg)
